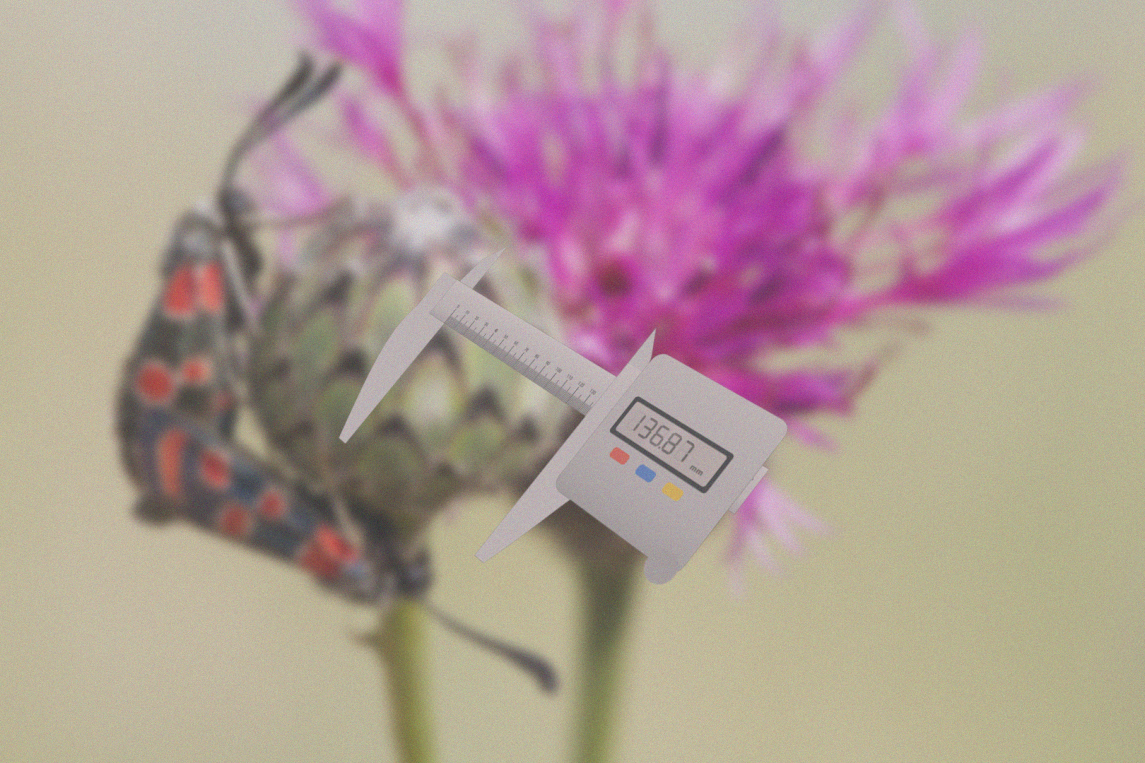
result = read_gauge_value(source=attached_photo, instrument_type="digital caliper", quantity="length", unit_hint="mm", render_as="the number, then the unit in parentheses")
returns 136.87 (mm)
